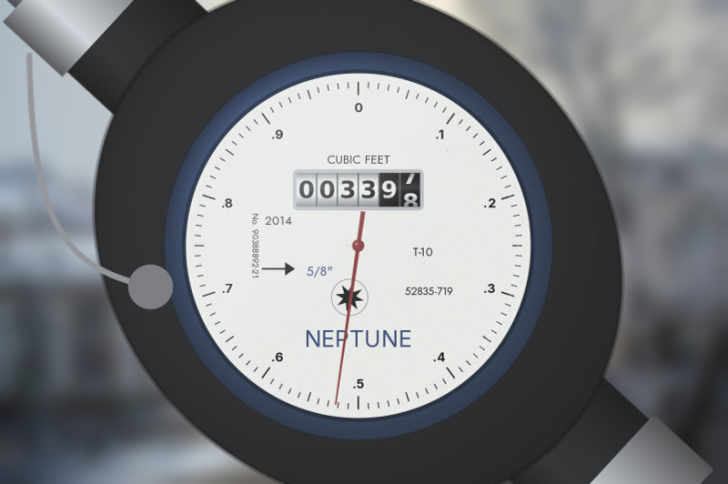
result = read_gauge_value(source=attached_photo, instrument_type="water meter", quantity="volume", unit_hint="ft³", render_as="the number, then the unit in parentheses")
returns 3397.52 (ft³)
